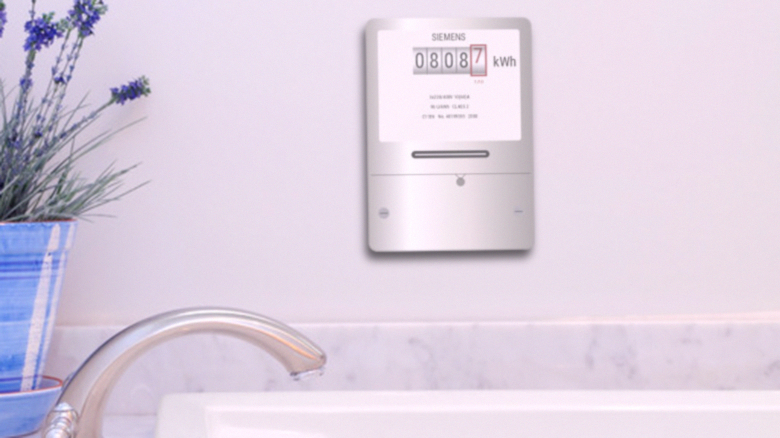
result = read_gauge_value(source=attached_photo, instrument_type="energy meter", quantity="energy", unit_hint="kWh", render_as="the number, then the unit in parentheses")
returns 808.7 (kWh)
